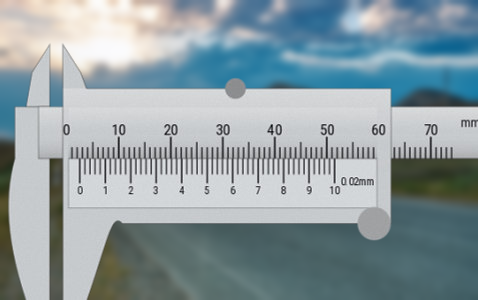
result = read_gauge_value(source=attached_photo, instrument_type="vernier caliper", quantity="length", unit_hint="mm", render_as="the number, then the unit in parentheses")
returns 2.5 (mm)
